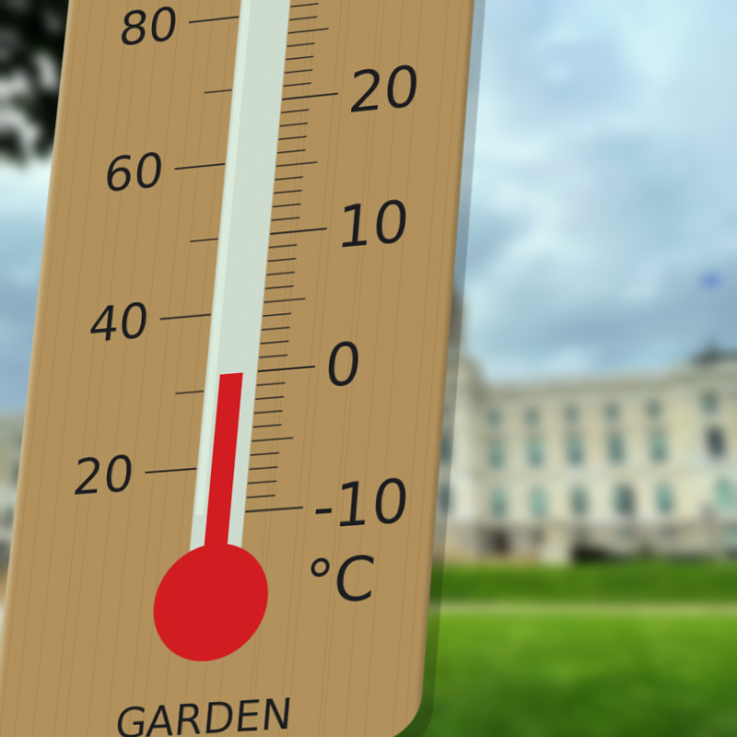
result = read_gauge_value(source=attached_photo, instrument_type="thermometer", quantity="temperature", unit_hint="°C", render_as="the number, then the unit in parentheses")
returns 0 (°C)
